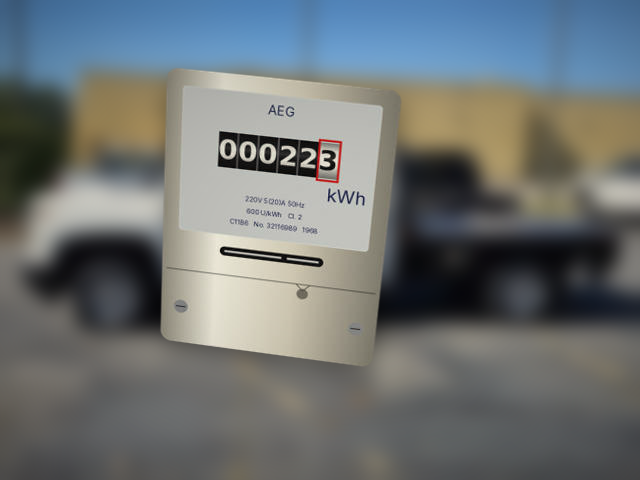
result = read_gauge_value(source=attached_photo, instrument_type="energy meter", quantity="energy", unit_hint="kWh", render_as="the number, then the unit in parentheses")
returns 22.3 (kWh)
